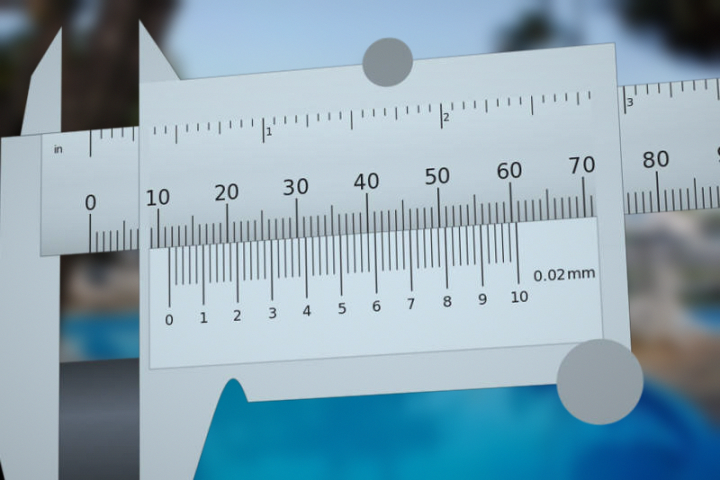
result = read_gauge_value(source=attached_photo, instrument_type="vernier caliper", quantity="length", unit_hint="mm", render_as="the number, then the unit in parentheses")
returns 11.6 (mm)
